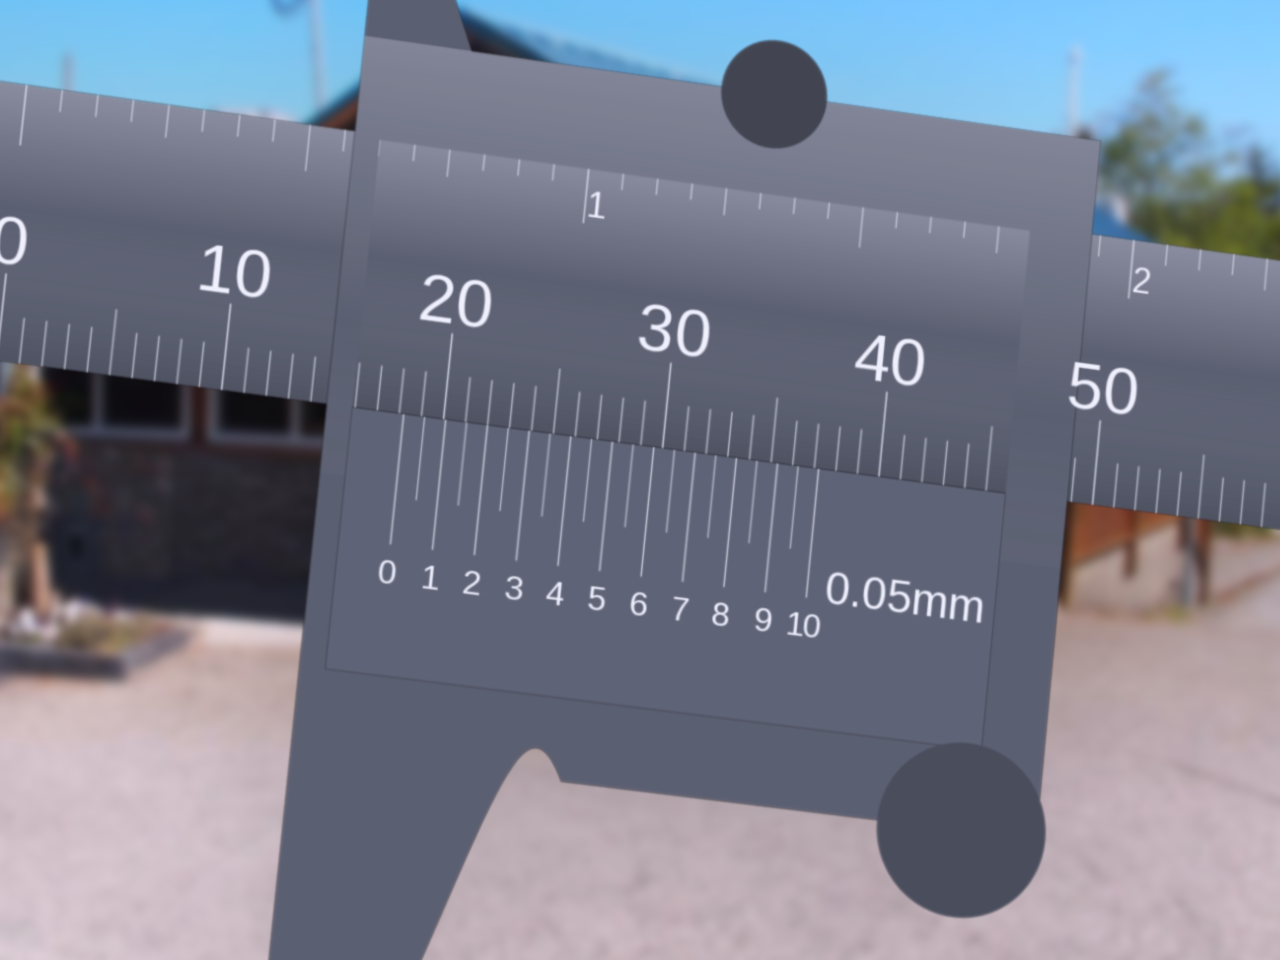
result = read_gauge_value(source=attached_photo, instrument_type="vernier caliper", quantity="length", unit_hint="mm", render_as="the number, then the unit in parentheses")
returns 18.2 (mm)
